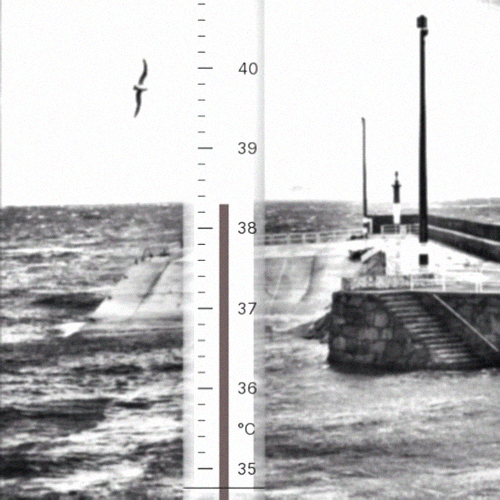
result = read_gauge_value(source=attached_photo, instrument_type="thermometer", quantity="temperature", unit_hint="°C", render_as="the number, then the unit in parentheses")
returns 38.3 (°C)
